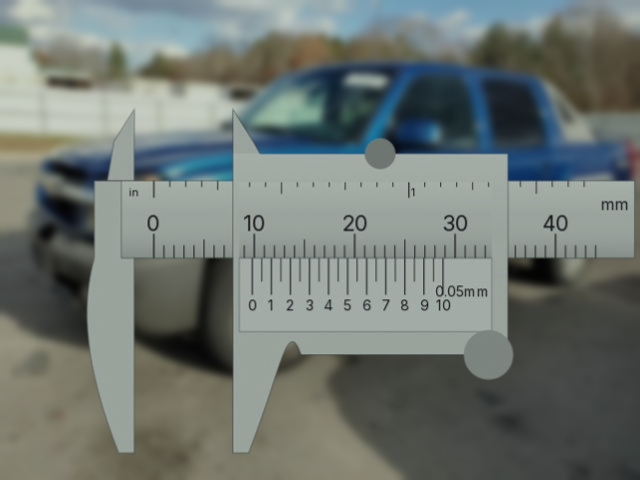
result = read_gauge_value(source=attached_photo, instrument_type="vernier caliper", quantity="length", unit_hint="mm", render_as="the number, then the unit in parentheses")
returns 9.8 (mm)
